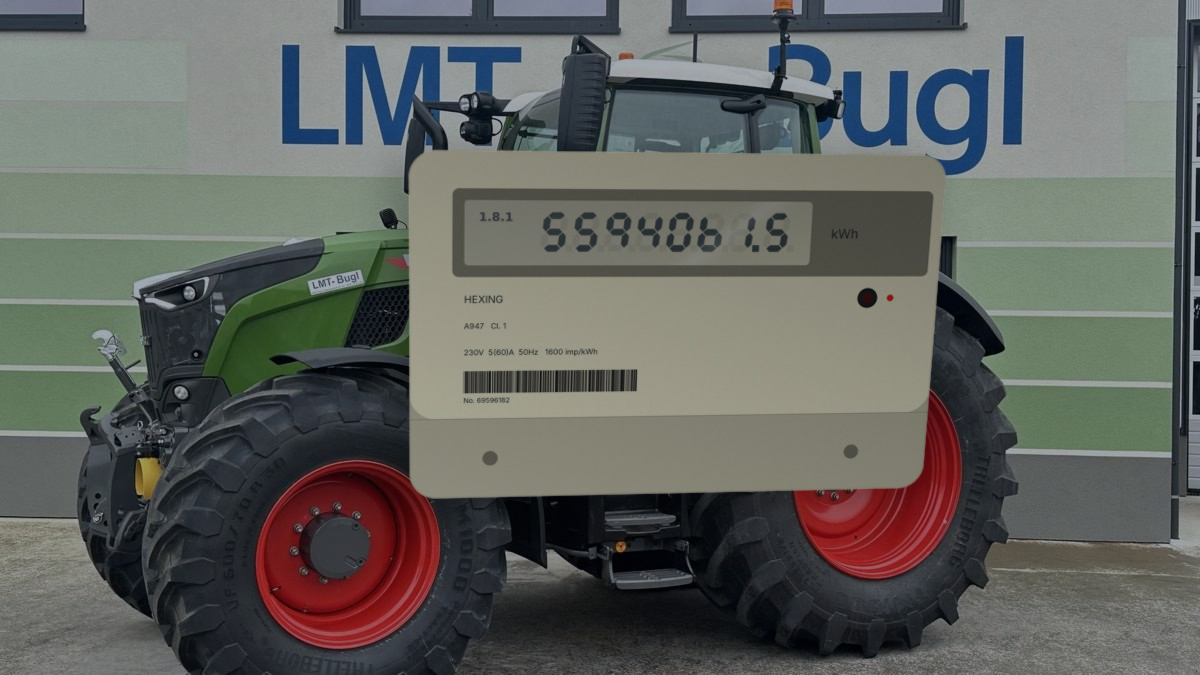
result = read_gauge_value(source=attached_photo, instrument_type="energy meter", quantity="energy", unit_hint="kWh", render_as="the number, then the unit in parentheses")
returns 5594061.5 (kWh)
